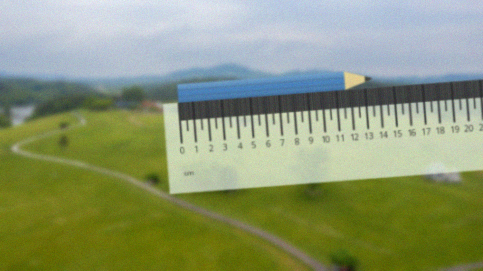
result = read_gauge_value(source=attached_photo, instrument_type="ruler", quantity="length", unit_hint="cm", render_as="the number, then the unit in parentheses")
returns 13.5 (cm)
